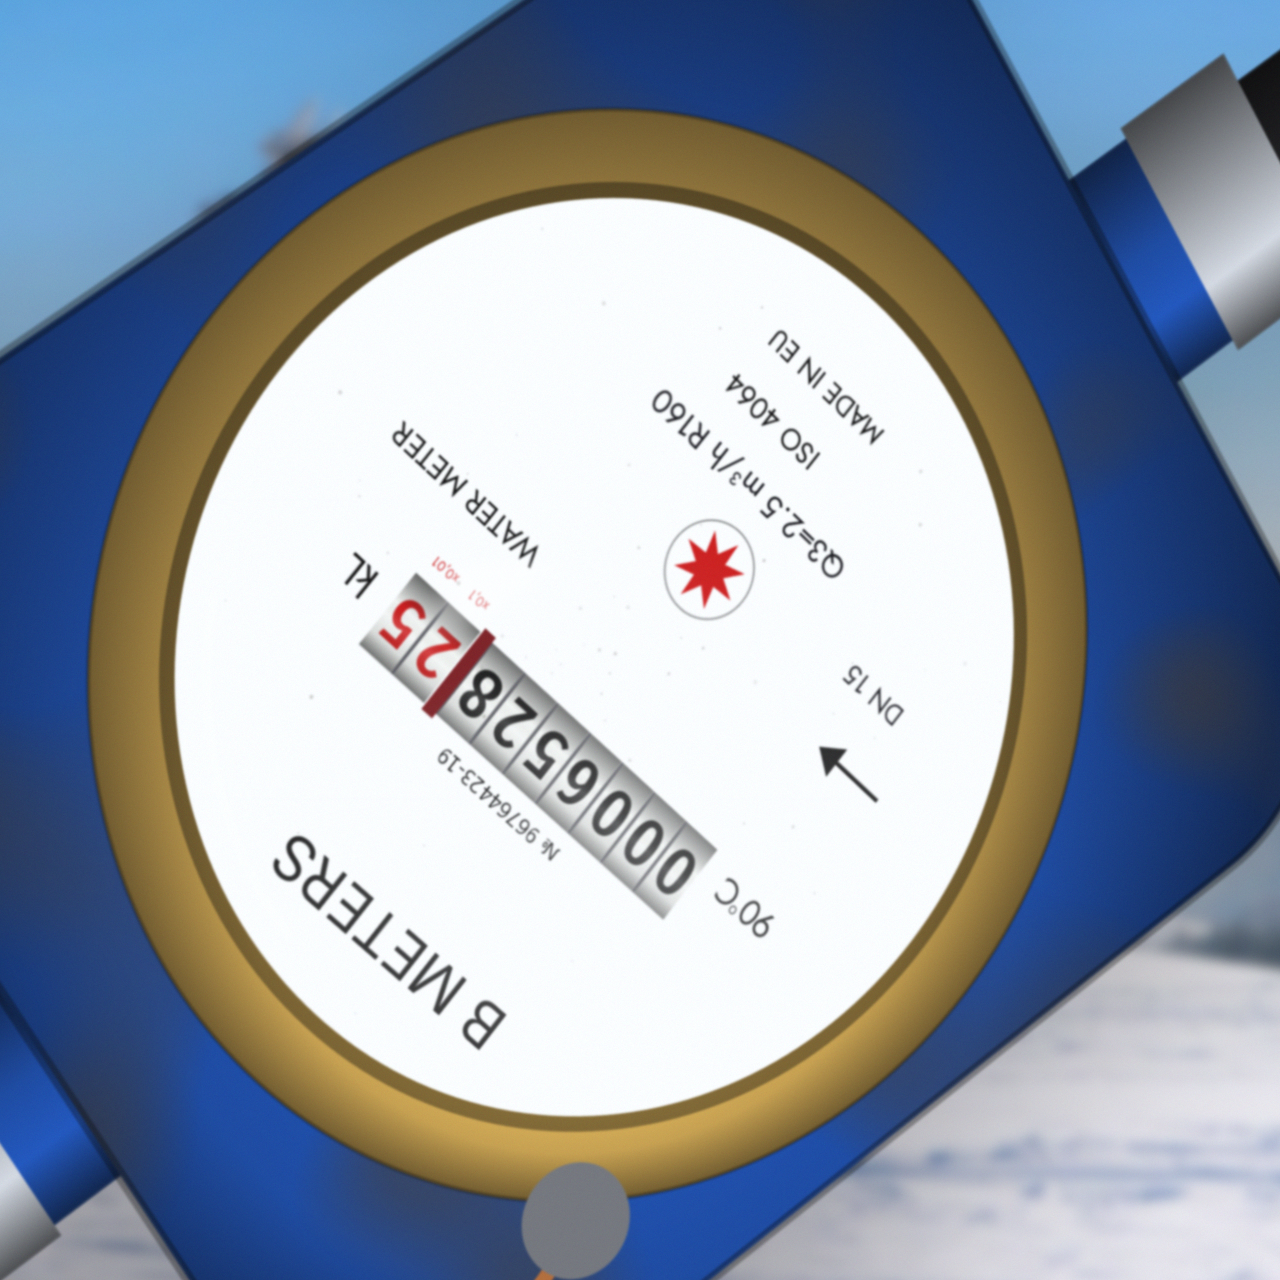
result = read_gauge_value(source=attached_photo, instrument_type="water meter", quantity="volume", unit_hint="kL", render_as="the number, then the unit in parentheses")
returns 6528.25 (kL)
